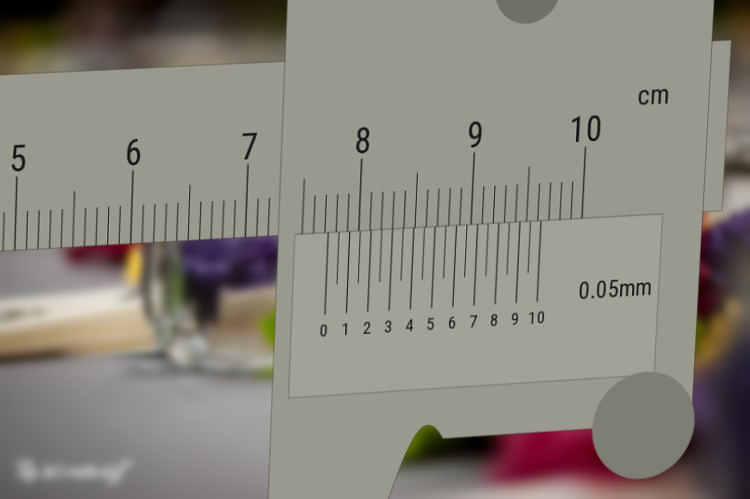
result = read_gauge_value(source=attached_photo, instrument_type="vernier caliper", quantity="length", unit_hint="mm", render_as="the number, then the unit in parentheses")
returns 77.3 (mm)
